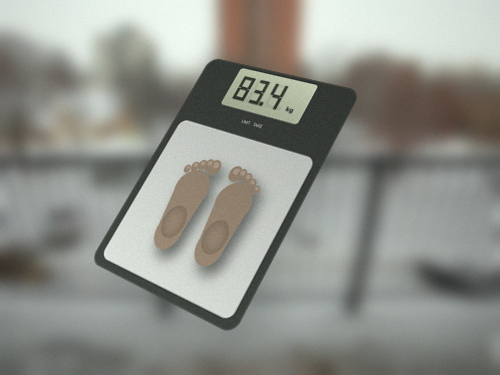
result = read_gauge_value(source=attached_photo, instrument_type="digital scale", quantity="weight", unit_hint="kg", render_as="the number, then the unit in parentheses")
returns 83.4 (kg)
